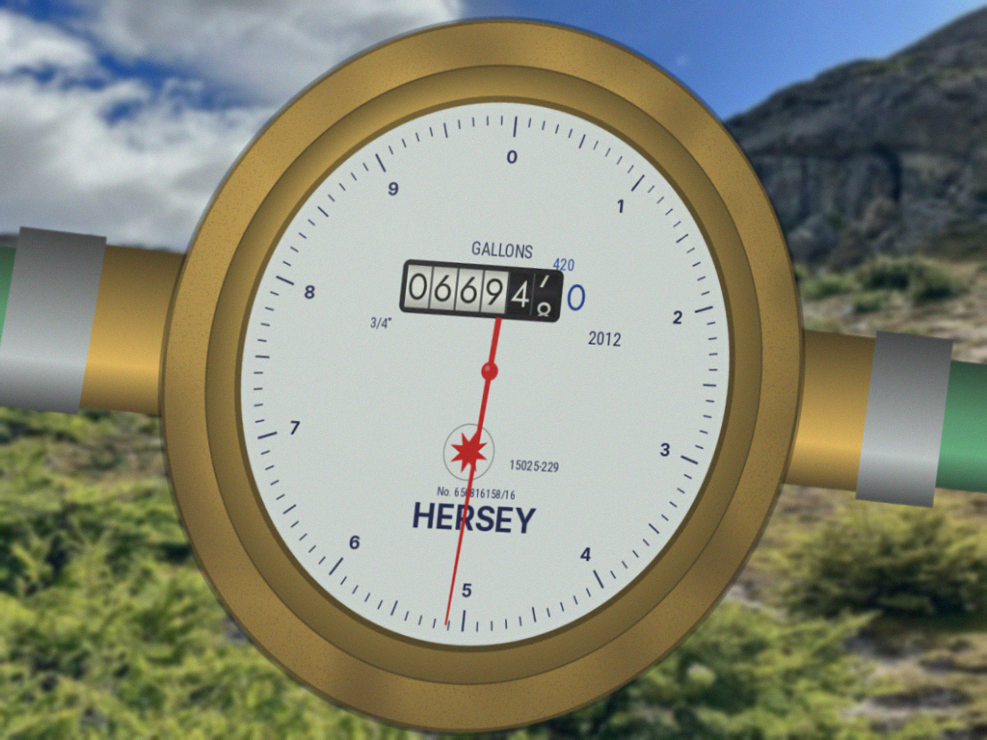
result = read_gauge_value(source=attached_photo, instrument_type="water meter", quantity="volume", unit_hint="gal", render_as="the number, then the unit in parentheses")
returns 669475.1 (gal)
